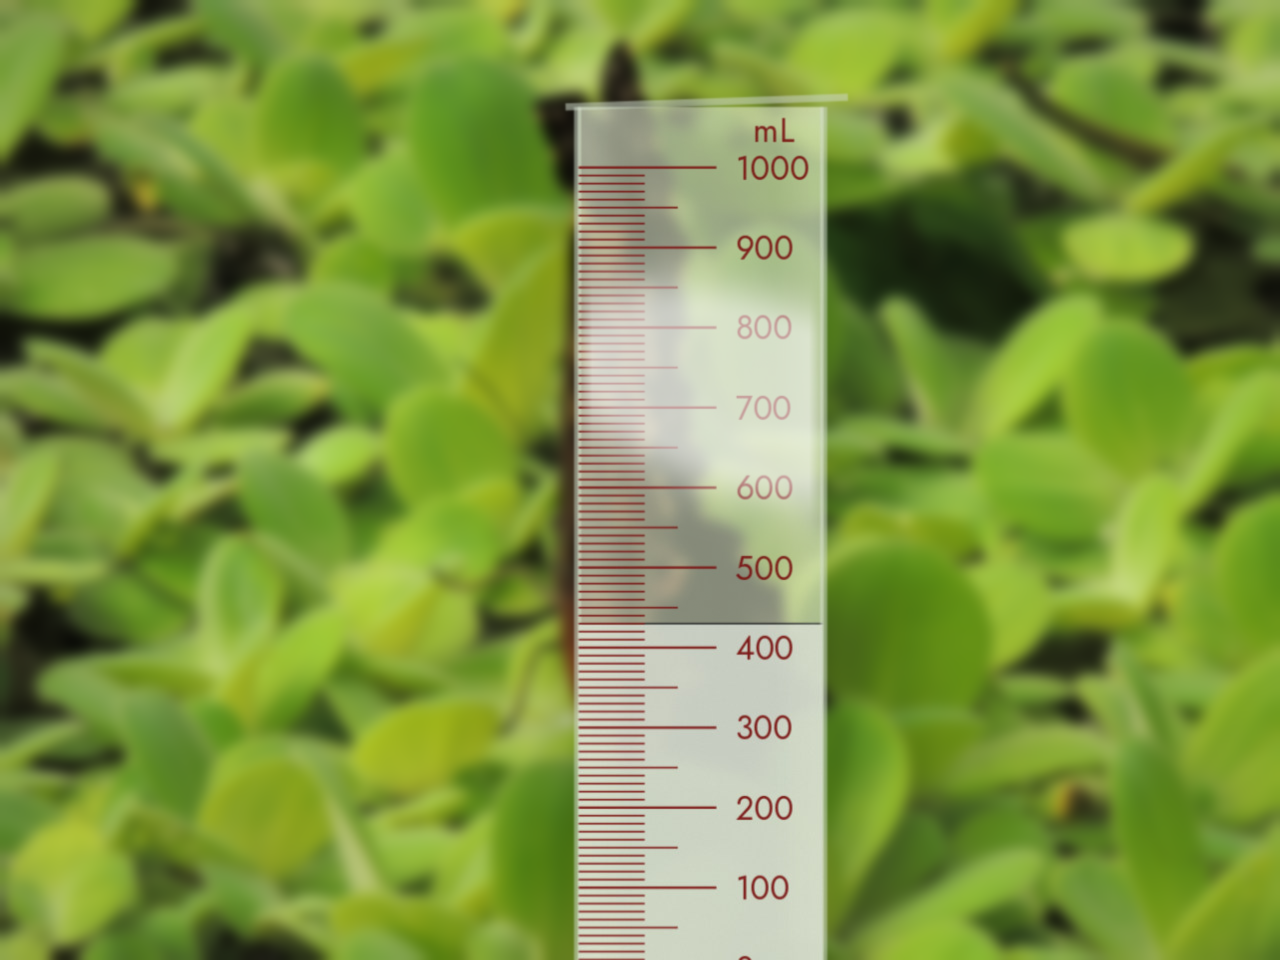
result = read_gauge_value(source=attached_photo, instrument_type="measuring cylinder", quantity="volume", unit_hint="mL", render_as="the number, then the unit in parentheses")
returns 430 (mL)
